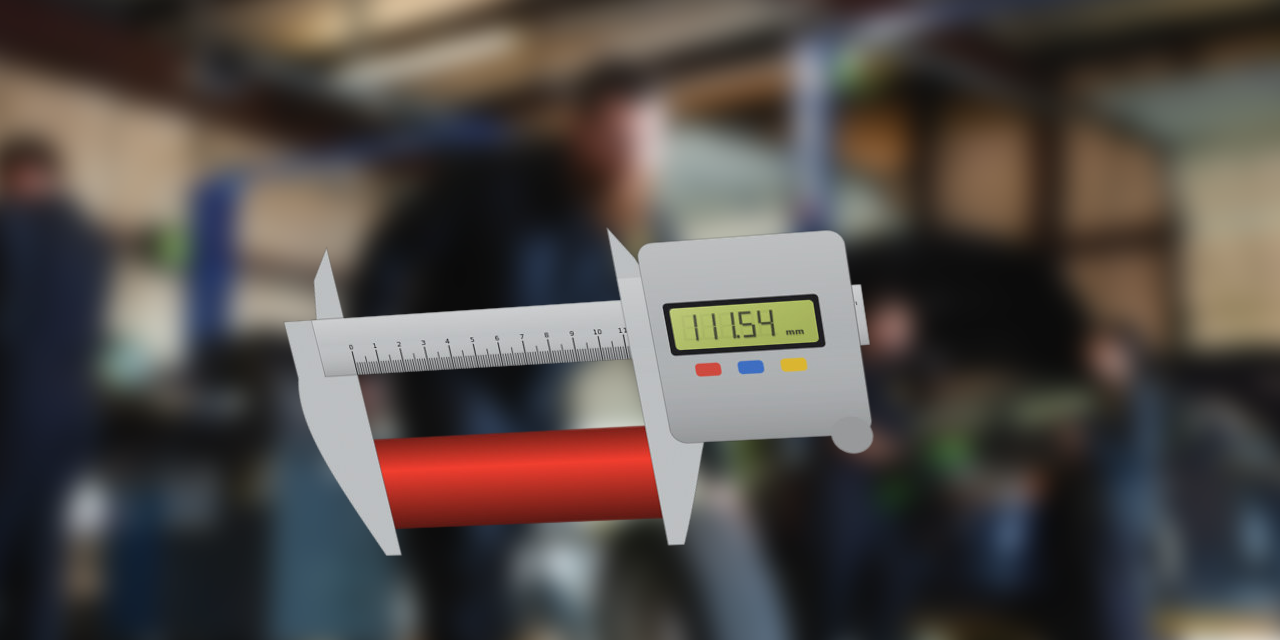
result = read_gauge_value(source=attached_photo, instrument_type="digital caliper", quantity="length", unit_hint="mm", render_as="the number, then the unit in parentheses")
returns 111.54 (mm)
